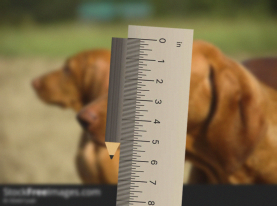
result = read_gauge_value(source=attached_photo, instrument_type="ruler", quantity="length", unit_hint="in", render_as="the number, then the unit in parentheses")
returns 6 (in)
